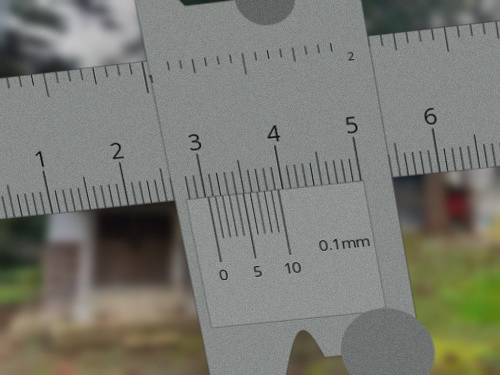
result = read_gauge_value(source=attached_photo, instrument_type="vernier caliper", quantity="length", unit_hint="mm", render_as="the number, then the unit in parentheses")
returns 30.4 (mm)
